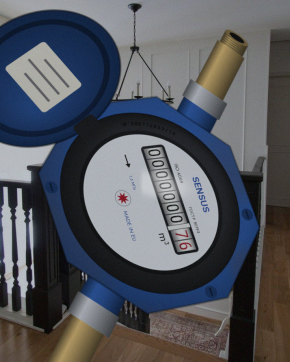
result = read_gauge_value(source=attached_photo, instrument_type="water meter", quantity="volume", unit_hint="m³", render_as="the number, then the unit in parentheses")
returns 0.76 (m³)
